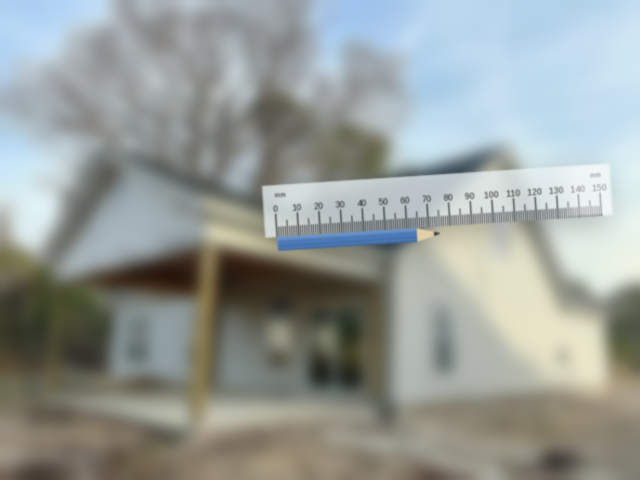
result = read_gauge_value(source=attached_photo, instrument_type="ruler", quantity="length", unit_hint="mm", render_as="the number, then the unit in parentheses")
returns 75 (mm)
